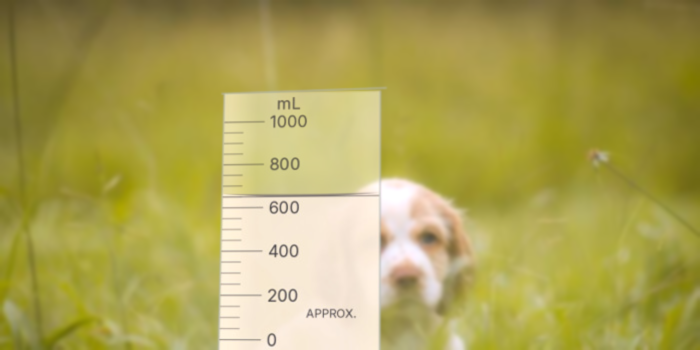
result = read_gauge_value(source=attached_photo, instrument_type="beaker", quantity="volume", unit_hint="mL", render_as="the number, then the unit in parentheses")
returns 650 (mL)
